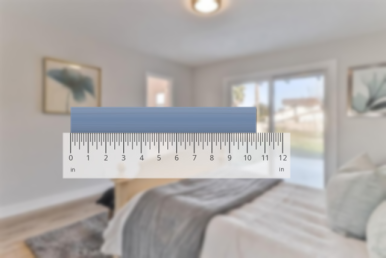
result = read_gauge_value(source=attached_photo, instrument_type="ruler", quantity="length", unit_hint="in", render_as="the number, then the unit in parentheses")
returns 10.5 (in)
